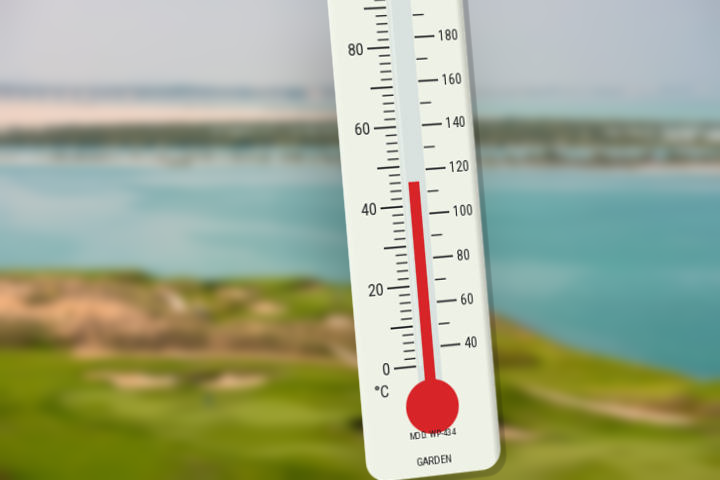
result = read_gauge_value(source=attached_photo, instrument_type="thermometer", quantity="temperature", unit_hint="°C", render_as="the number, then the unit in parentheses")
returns 46 (°C)
